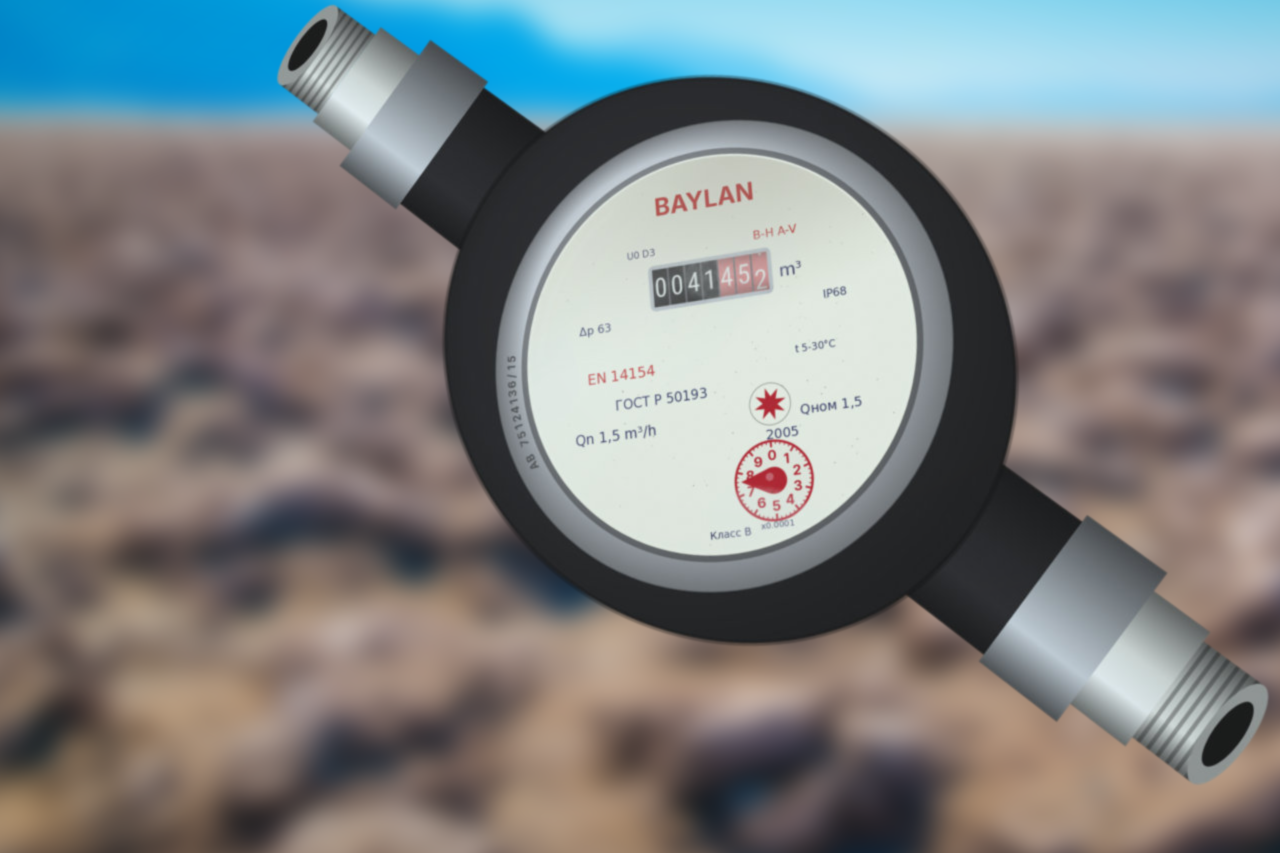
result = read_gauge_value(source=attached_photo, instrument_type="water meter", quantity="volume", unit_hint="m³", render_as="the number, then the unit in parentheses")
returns 41.4517 (m³)
